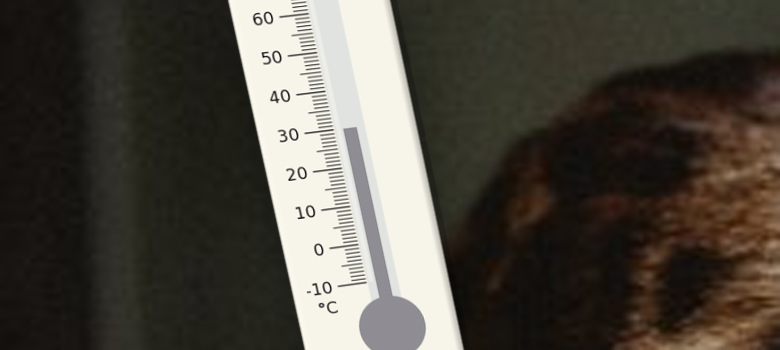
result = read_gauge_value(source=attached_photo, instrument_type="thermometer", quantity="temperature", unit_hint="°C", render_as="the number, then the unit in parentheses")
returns 30 (°C)
